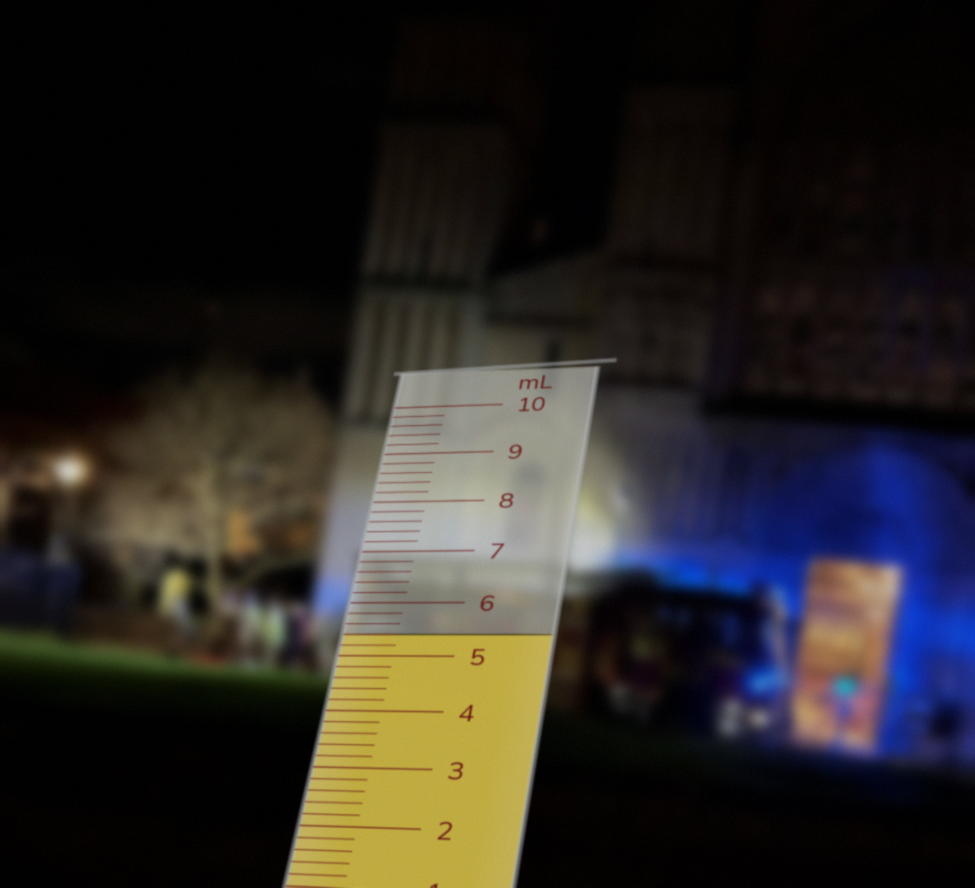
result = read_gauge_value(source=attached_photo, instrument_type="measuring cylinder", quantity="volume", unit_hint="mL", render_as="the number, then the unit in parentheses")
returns 5.4 (mL)
